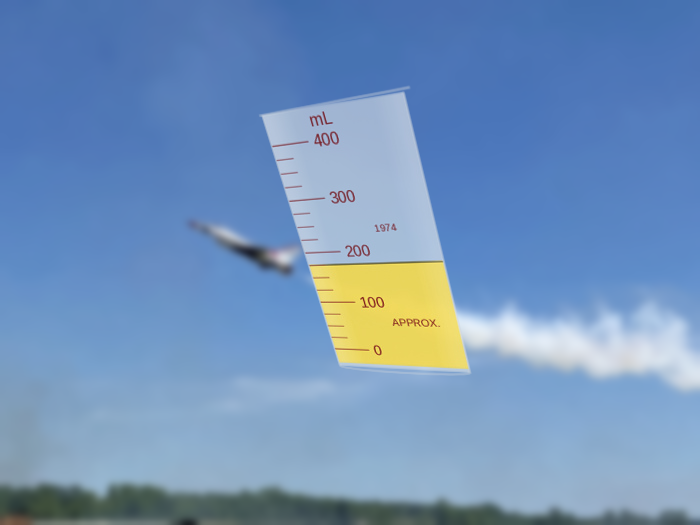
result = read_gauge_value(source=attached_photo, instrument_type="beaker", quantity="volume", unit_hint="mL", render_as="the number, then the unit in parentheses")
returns 175 (mL)
